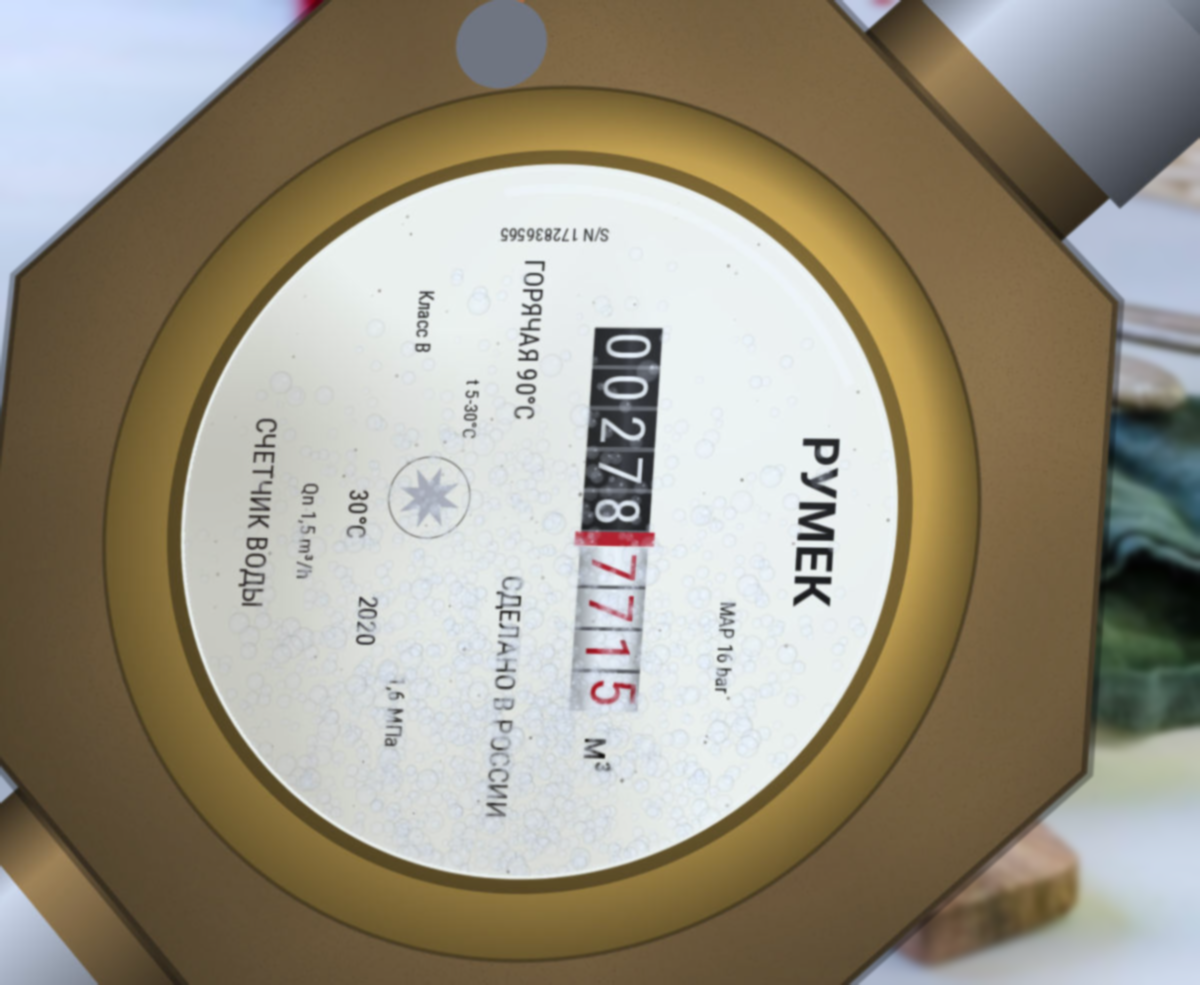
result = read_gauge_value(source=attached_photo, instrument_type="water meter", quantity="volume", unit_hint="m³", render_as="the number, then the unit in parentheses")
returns 278.7715 (m³)
